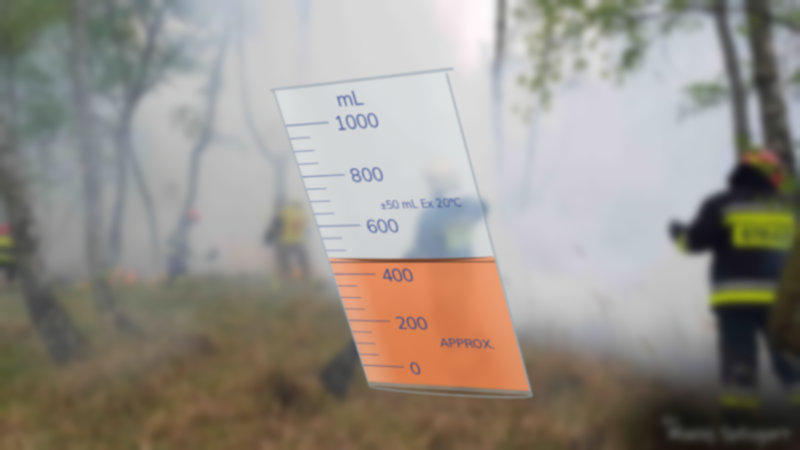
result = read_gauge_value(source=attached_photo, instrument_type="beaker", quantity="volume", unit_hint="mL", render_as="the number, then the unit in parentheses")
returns 450 (mL)
